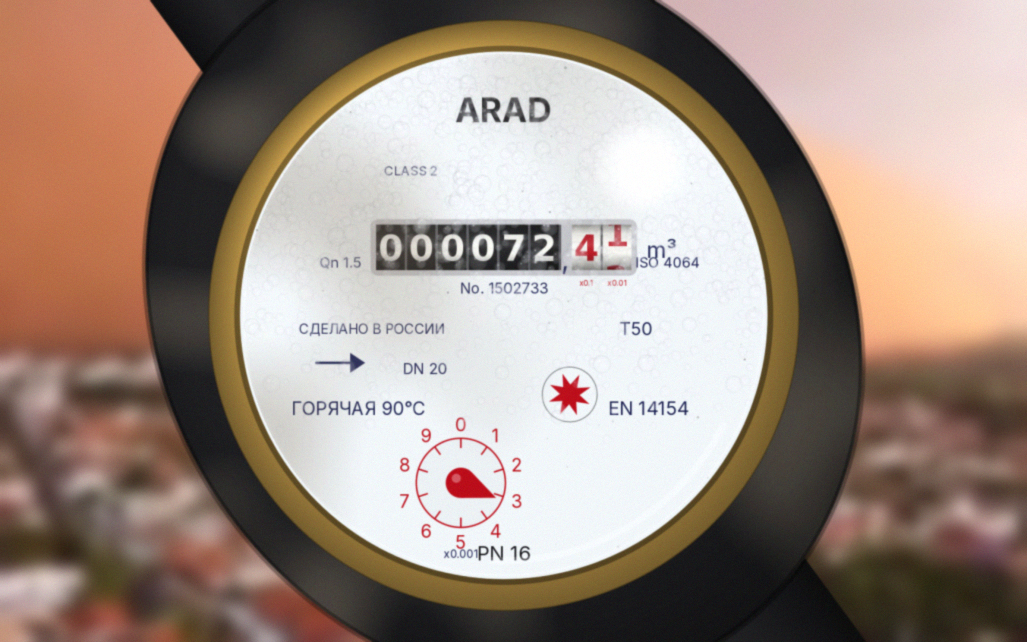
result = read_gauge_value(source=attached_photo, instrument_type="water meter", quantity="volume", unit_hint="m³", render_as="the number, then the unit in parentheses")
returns 72.413 (m³)
